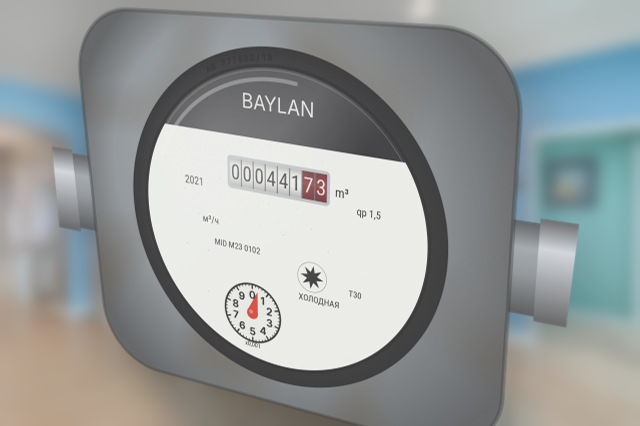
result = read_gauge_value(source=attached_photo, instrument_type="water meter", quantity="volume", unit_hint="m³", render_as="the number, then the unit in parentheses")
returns 441.730 (m³)
